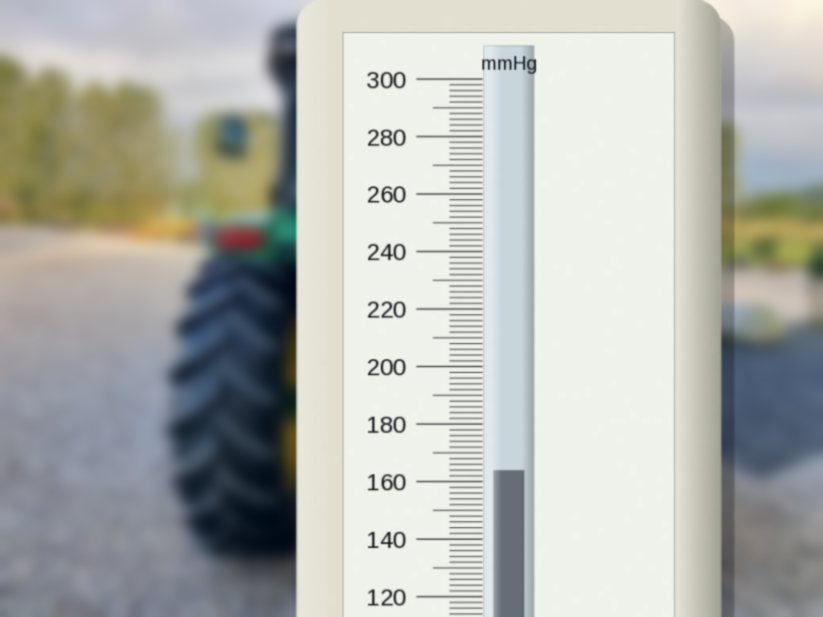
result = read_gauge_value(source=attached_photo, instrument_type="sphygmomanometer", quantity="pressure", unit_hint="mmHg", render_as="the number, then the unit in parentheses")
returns 164 (mmHg)
